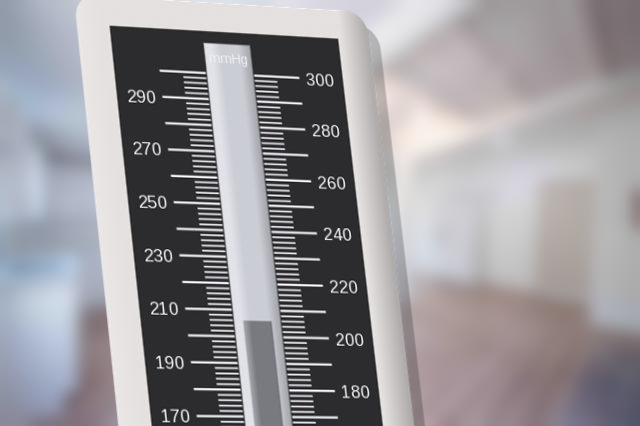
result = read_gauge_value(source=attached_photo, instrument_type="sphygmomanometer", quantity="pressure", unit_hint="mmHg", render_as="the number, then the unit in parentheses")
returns 206 (mmHg)
